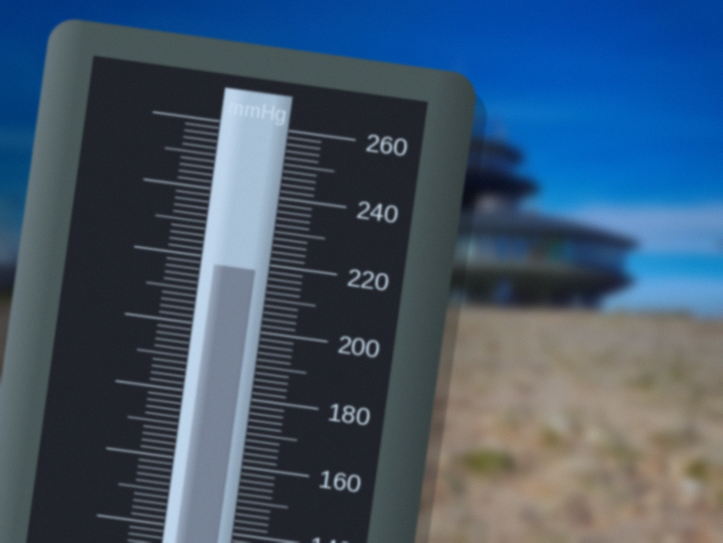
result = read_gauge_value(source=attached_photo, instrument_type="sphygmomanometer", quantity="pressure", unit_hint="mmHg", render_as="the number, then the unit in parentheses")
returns 218 (mmHg)
